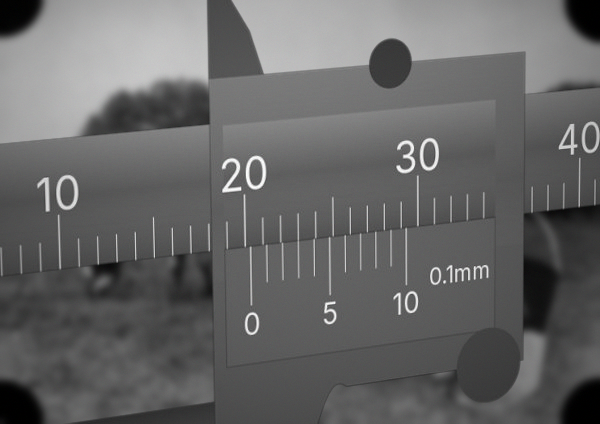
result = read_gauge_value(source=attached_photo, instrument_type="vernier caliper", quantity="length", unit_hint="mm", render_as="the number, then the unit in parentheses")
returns 20.3 (mm)
